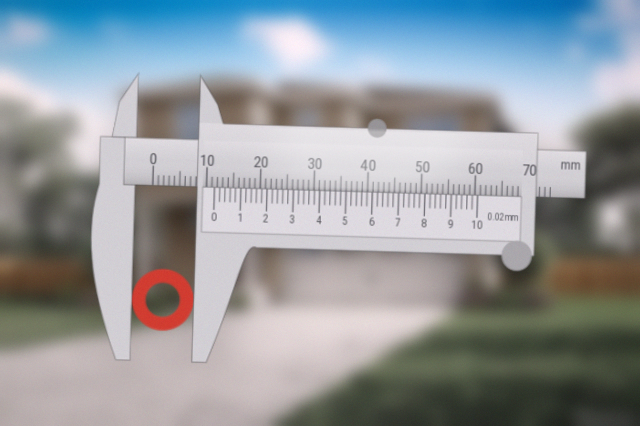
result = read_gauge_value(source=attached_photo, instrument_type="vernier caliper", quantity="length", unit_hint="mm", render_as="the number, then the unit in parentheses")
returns 11.5 (mm)
